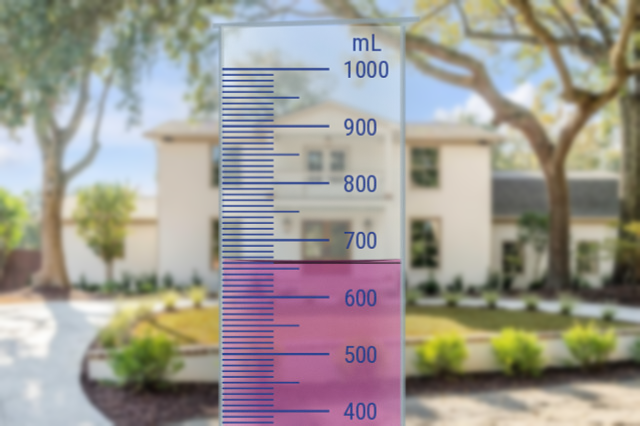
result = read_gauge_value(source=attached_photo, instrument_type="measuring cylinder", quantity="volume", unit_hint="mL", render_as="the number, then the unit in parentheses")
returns 660 (mL)
